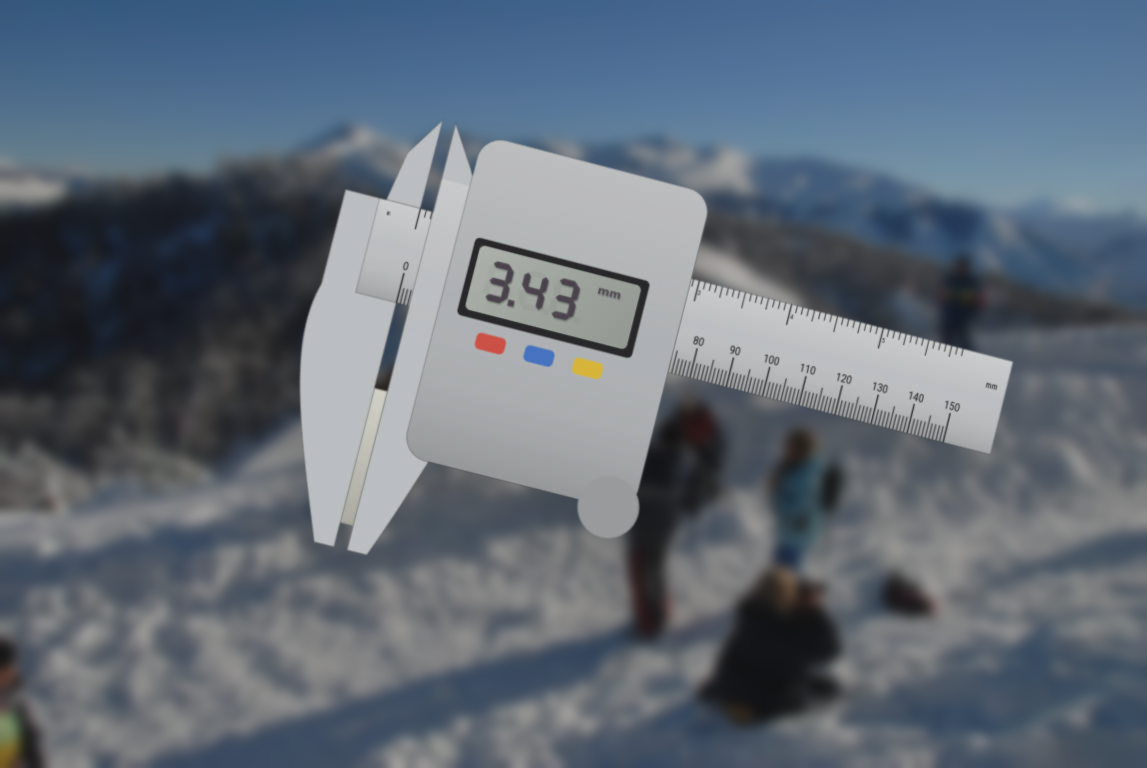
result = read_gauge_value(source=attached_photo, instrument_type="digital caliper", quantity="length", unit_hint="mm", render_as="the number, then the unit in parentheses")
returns 3.43 (mm)
